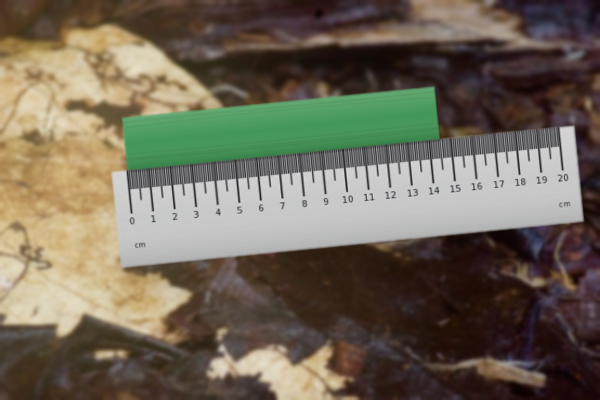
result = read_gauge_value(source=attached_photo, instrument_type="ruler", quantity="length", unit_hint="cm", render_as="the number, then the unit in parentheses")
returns 14.5 (cm)
